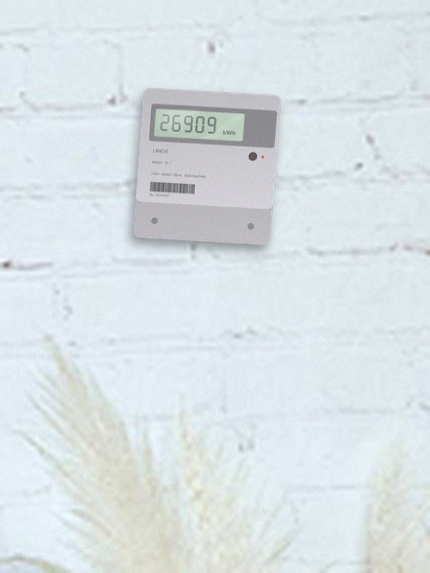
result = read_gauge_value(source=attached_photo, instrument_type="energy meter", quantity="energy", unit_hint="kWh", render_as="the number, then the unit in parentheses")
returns 26909 (kWh)
